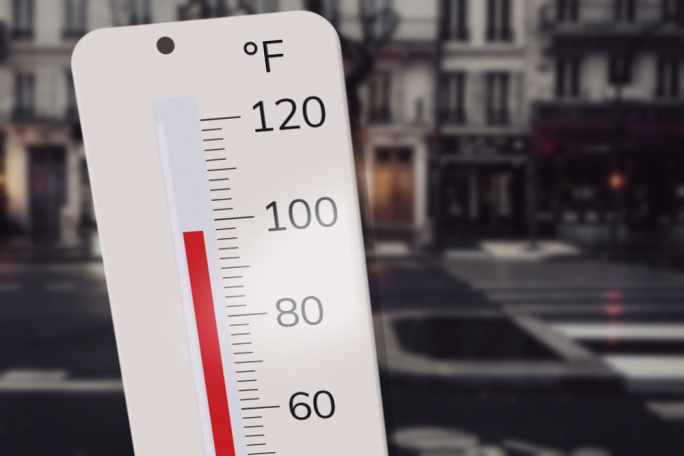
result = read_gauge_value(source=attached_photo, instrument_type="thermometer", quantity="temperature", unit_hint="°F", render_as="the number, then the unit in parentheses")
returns 98 (°F)
